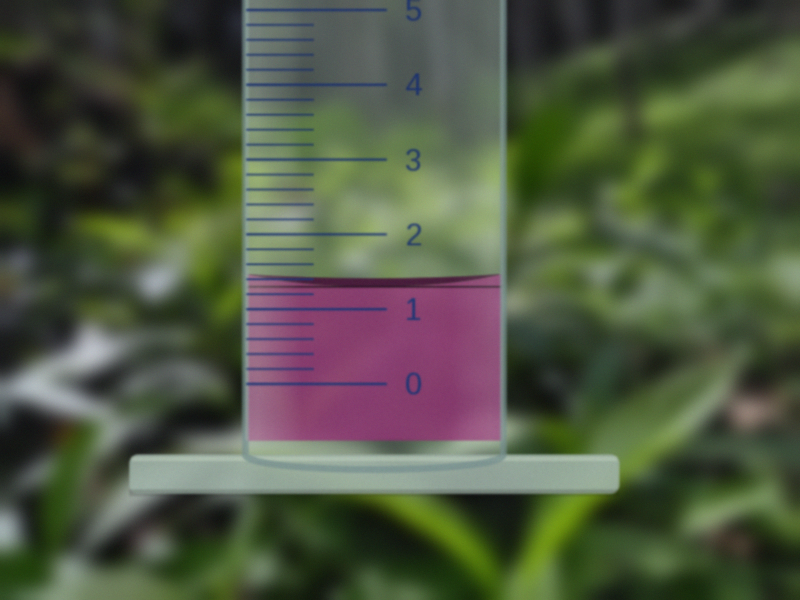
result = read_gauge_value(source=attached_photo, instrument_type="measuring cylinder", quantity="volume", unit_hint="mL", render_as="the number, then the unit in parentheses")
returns 1.3 (mL)
